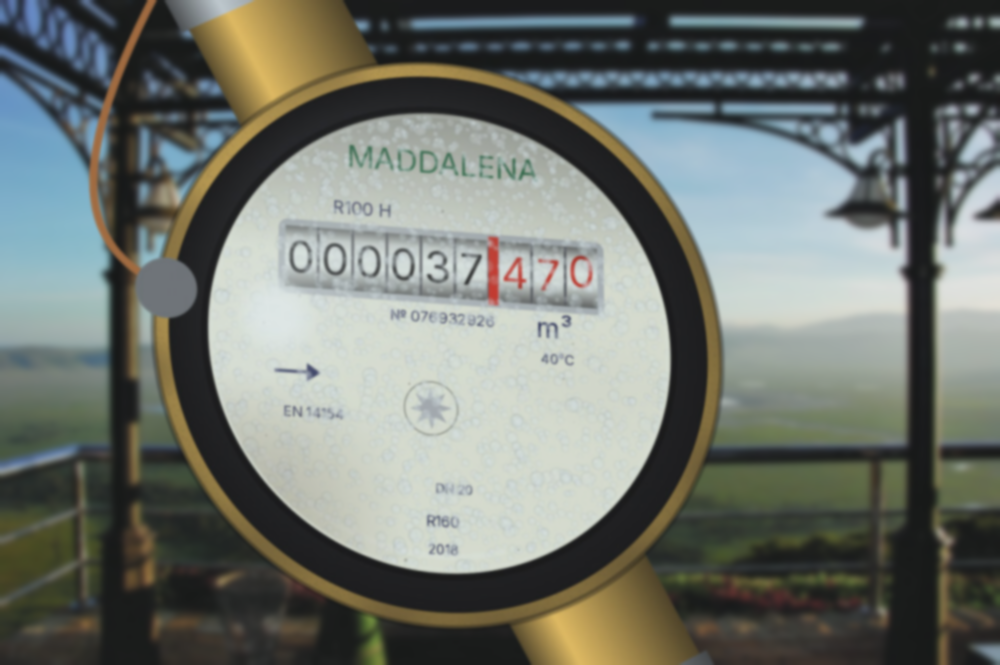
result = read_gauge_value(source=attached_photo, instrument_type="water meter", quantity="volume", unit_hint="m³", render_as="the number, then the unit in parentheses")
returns 37.470 (m³)
